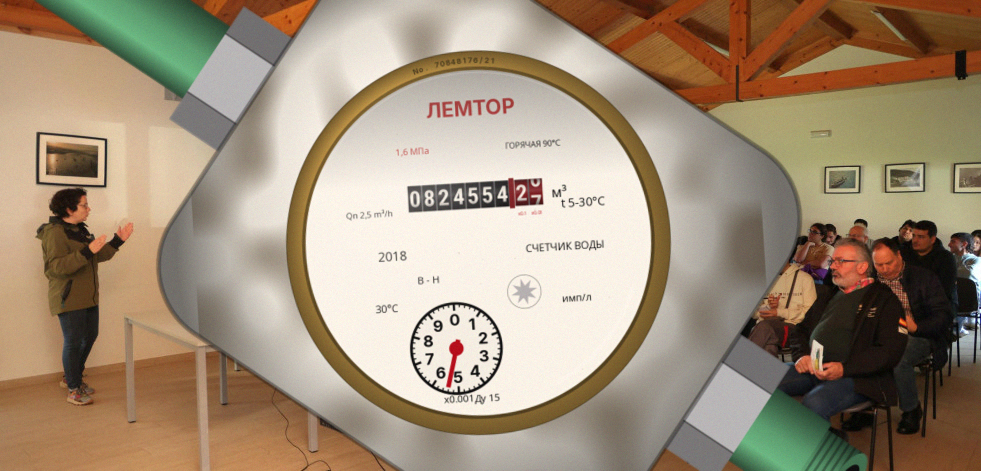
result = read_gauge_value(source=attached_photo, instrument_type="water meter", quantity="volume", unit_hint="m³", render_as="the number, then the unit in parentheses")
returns 824554.265 (m³)
